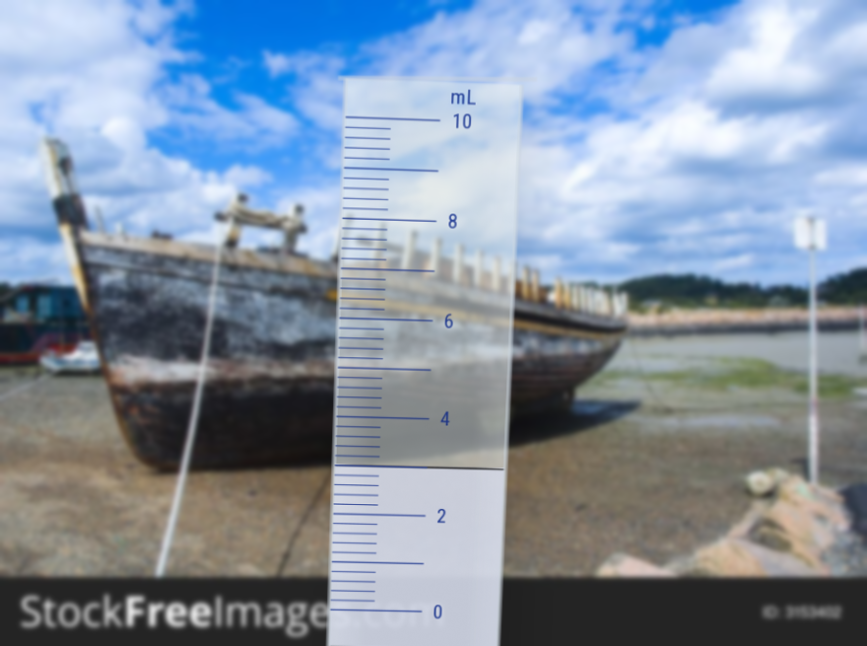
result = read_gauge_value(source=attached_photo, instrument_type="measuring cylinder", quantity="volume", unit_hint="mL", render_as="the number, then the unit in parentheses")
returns 3 (mL)
